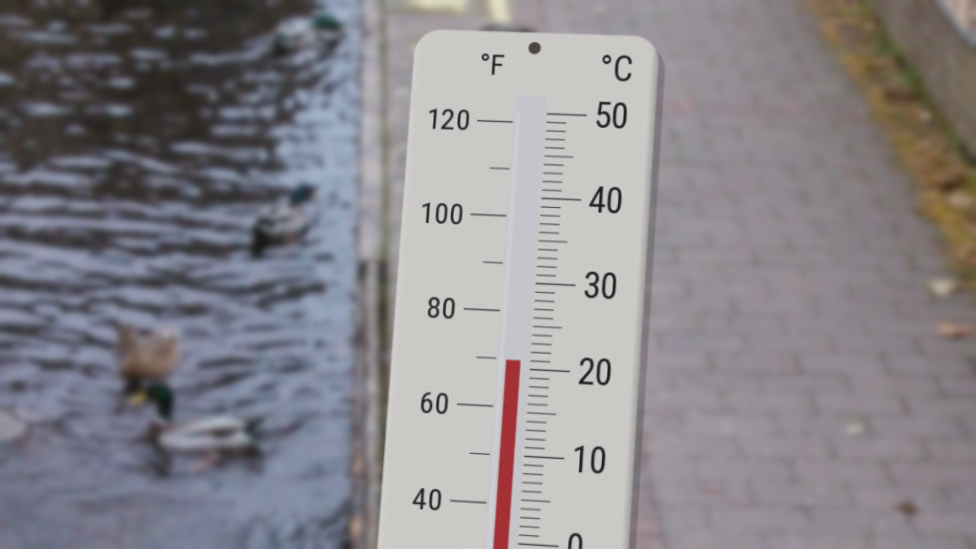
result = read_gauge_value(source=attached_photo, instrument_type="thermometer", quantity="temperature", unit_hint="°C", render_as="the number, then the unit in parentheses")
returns 21 (°C)
